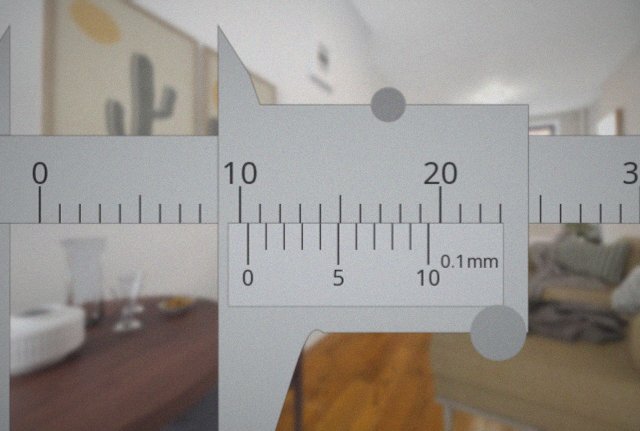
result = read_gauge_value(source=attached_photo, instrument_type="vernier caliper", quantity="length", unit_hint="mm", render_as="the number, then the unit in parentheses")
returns 10.4 (mm)
